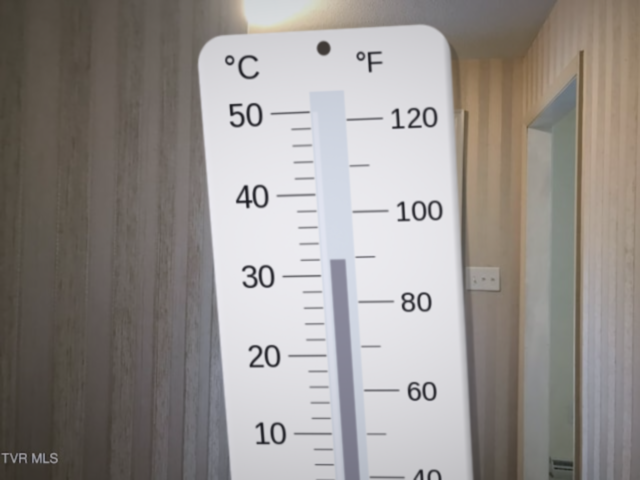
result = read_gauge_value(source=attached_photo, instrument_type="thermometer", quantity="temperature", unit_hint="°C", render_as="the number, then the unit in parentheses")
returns 32 (°C)
